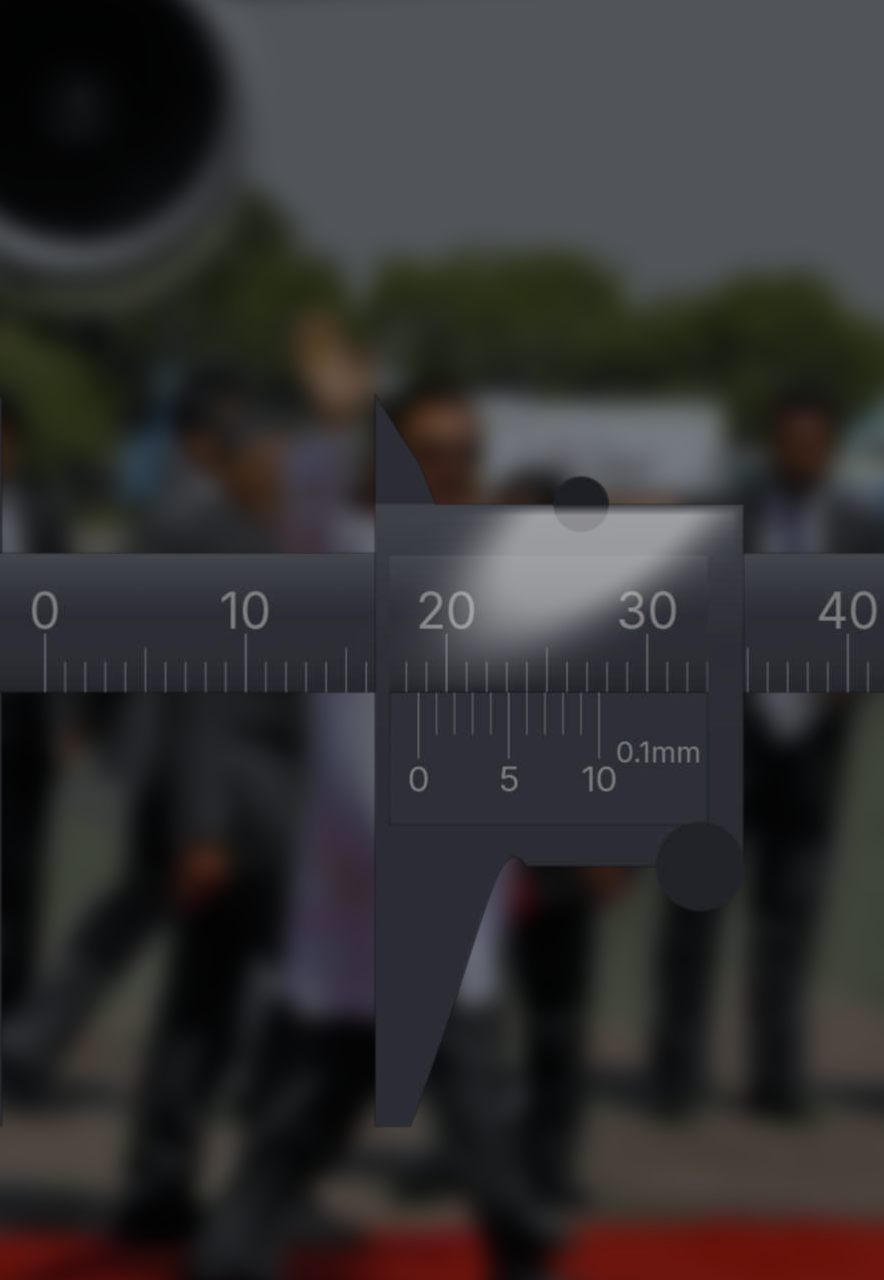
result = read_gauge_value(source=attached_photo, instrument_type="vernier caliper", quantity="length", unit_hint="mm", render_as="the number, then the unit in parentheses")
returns 18.6 (mm)
